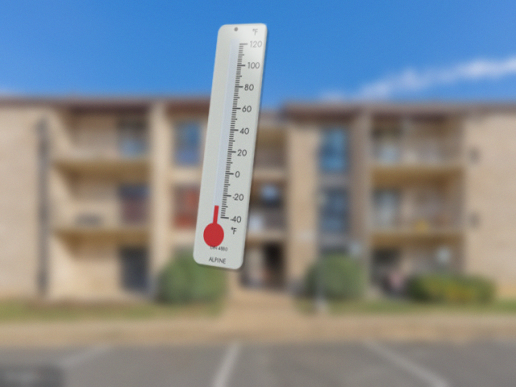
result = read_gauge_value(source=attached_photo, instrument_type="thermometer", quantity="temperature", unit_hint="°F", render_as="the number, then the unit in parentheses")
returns -30 (°F)
